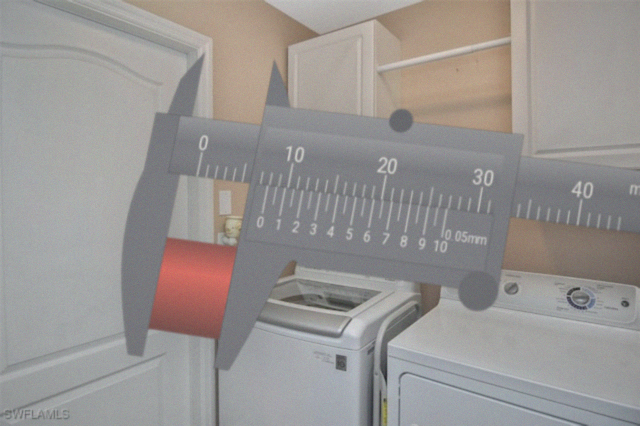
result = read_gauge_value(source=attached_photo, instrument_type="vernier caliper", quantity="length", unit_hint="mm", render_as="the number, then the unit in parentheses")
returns 7.8 (mm)
